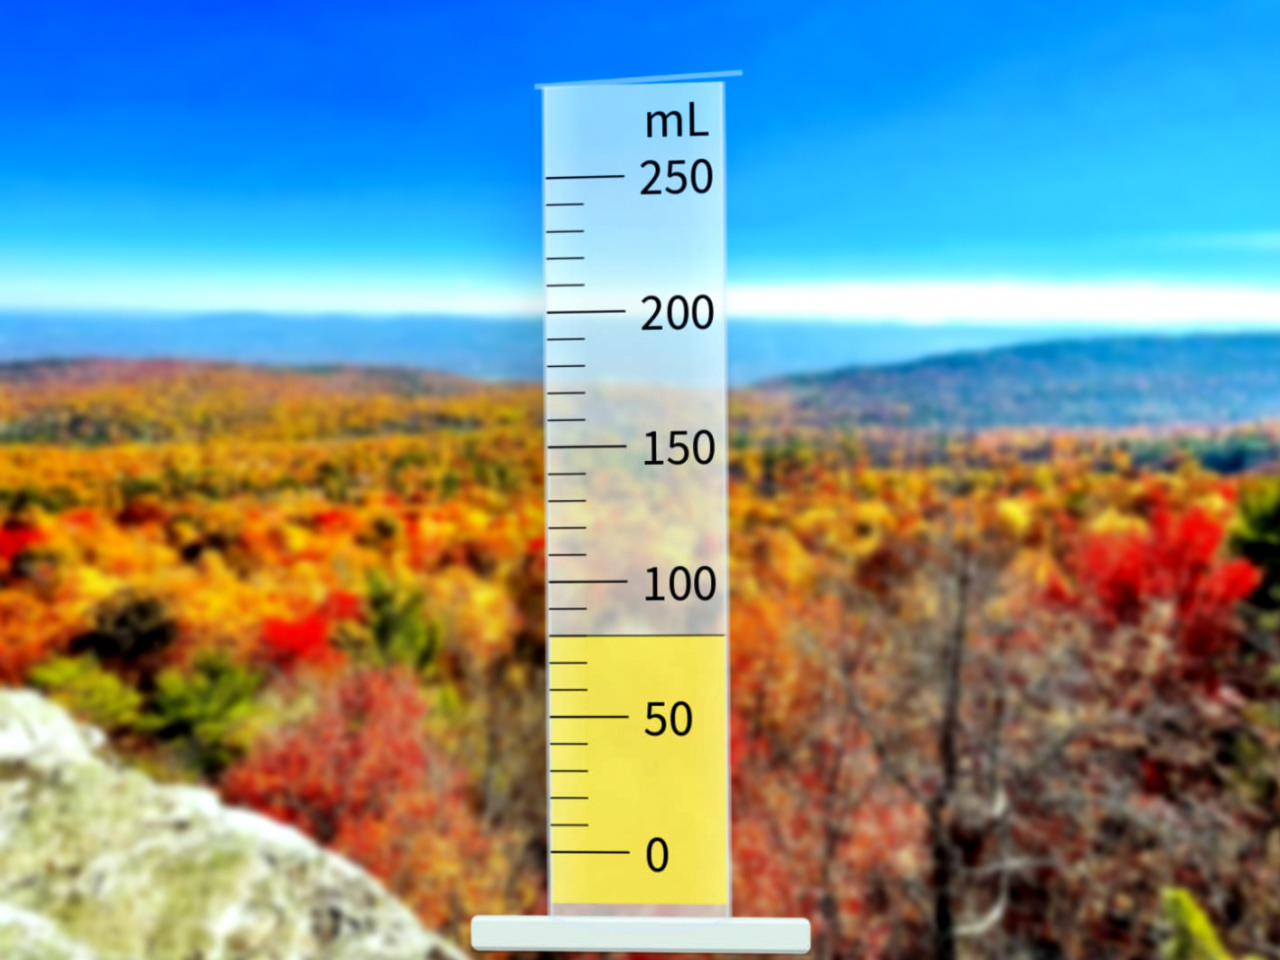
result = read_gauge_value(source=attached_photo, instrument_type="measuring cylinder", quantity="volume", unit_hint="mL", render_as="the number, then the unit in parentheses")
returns 80 (mL)
